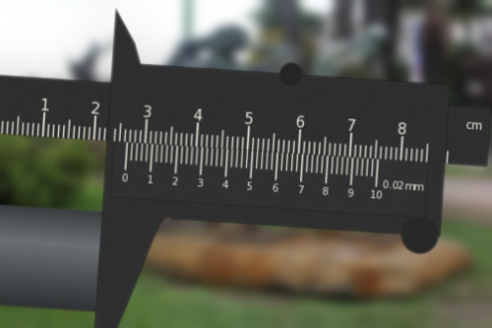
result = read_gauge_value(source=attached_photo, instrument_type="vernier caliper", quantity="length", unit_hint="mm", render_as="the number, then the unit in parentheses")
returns 26.5 (mm)
